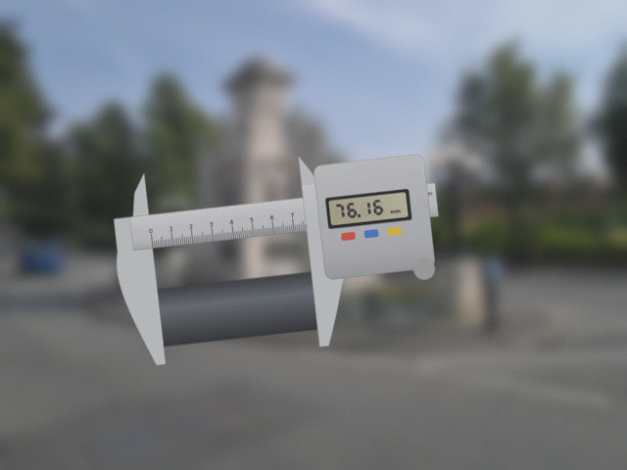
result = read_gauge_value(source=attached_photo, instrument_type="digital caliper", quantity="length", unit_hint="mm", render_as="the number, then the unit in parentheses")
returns 76.16 (mm)
